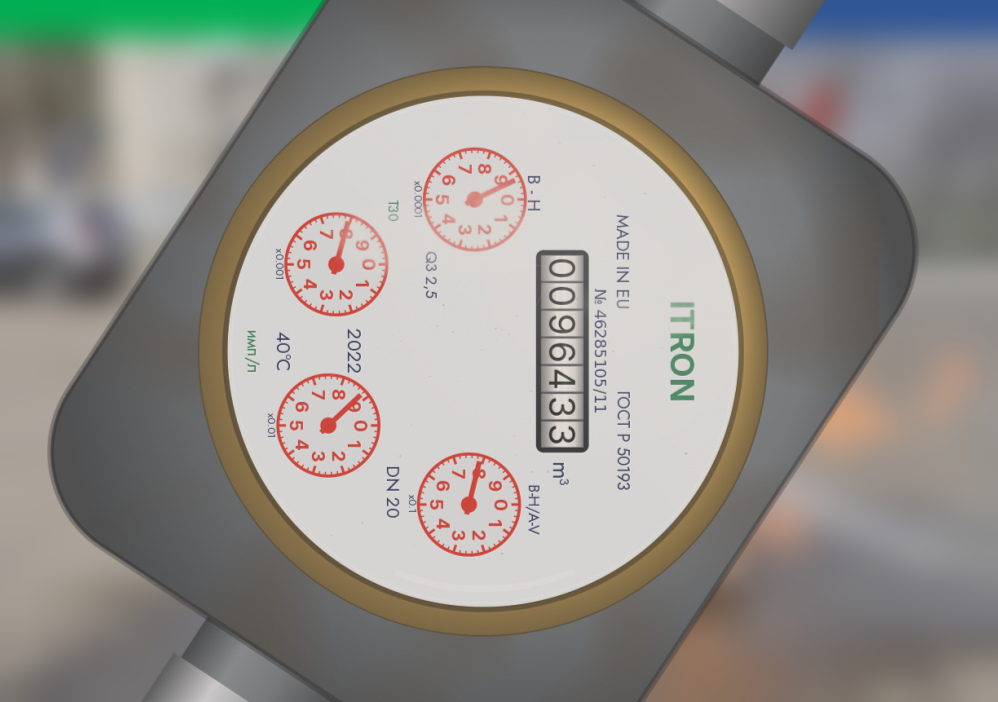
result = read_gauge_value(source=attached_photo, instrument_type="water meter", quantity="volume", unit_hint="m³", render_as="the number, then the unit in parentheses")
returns 96433.7879 (m³)
